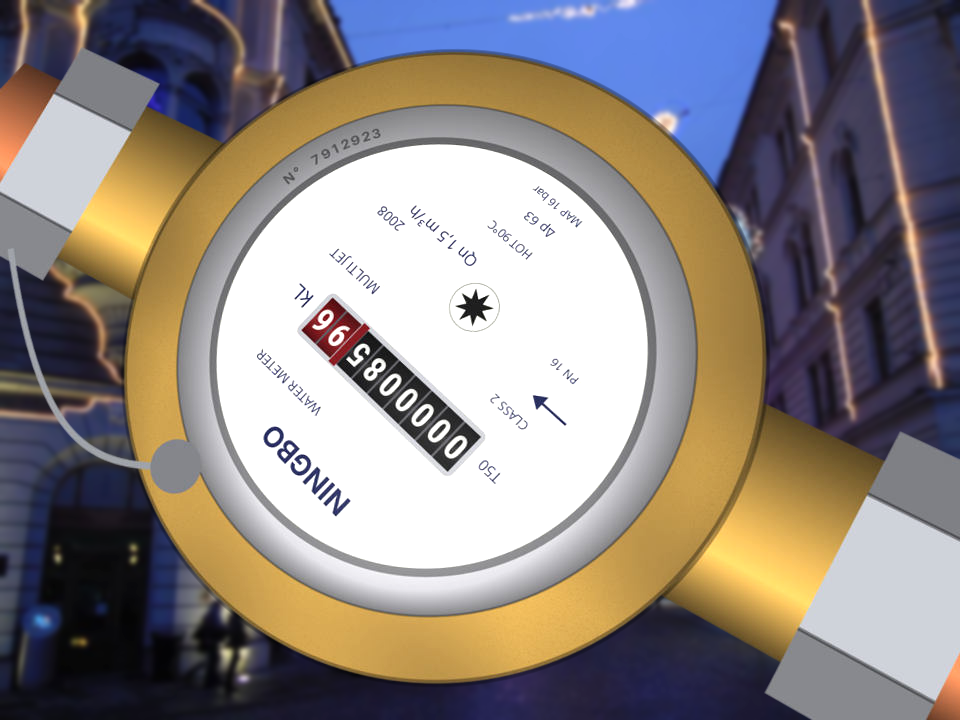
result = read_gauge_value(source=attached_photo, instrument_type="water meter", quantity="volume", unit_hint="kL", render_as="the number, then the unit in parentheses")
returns 85.96 (kL)
